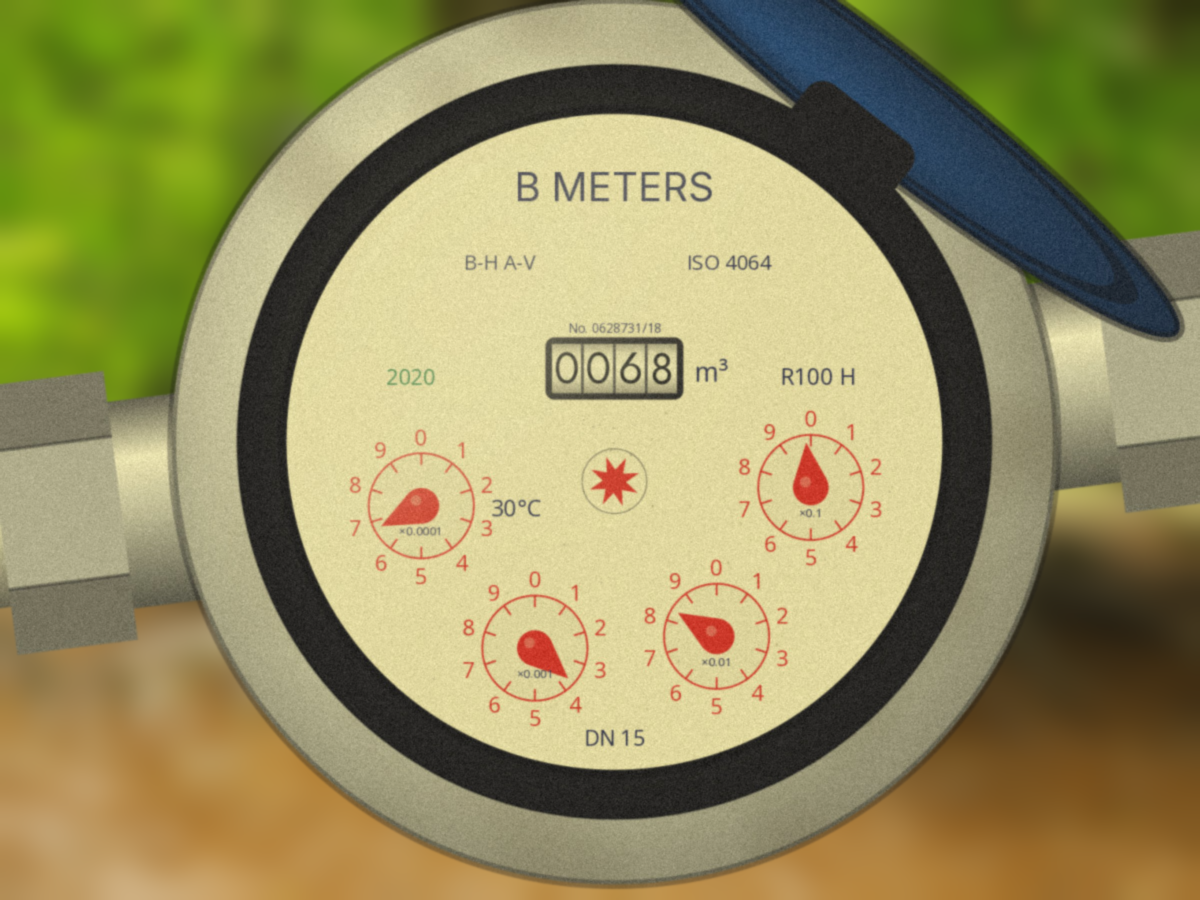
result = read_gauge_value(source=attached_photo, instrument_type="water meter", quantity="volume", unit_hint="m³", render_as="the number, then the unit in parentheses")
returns 67.9836 (m³)
